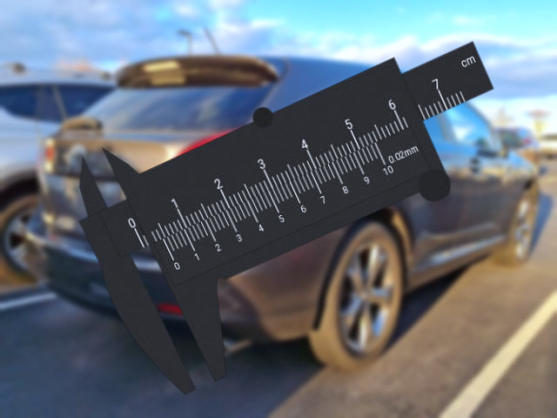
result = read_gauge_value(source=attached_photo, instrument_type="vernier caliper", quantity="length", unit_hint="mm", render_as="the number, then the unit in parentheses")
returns 4.5 (mm)
